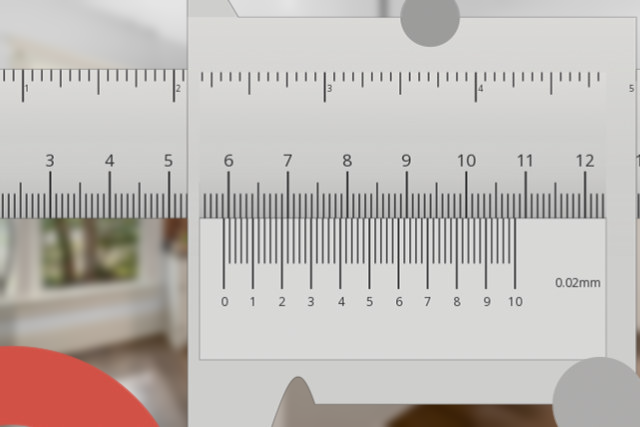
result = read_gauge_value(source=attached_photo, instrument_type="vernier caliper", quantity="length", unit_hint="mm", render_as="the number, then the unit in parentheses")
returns 59.2 (mm)
